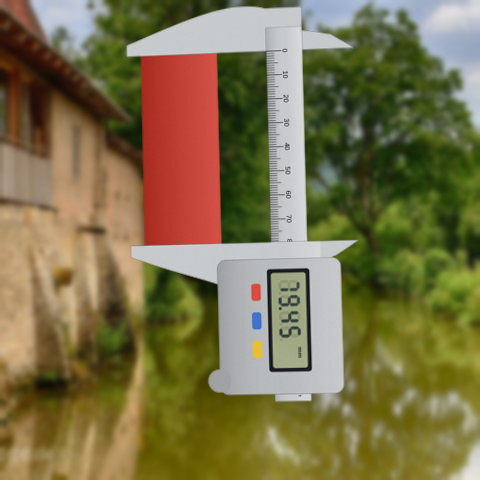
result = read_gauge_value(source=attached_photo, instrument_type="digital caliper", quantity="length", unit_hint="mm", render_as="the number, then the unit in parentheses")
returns 79.45 (mm)
